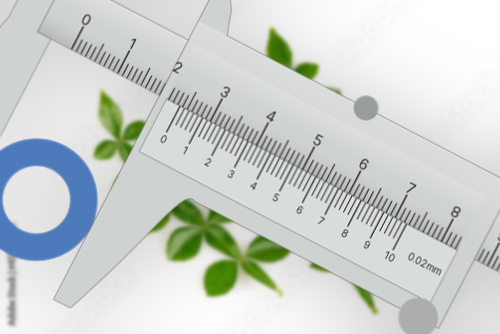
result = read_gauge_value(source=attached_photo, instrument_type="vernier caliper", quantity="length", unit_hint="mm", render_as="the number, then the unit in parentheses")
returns 23.5 (mm)
